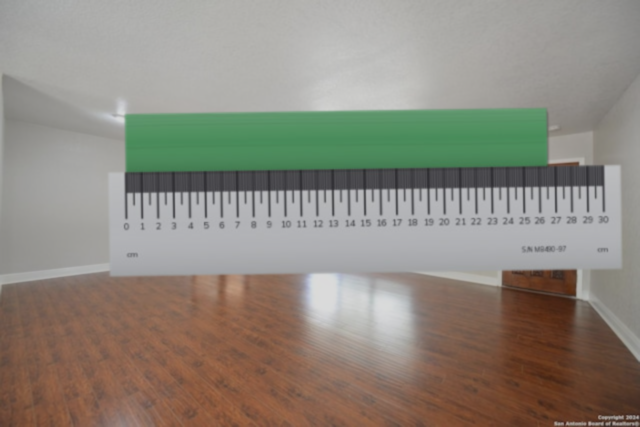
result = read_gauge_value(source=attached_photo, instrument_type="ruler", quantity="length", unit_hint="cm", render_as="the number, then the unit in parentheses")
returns 26.5 (cm)
